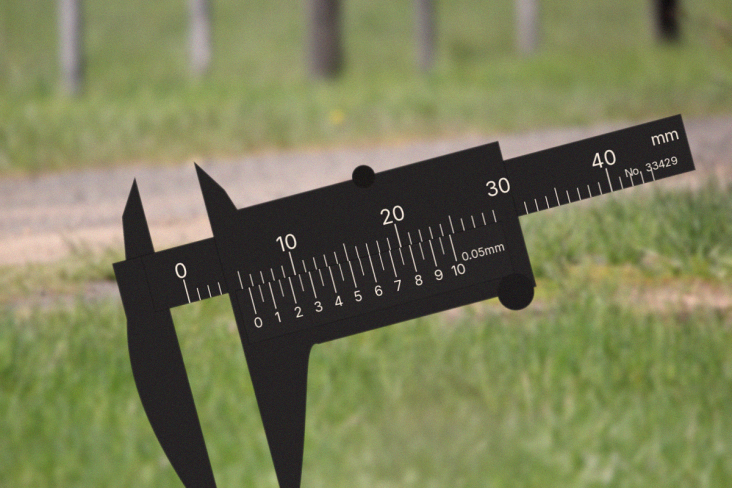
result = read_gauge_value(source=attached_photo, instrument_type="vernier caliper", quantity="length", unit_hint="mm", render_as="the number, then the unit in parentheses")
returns 5.6 (mm)
